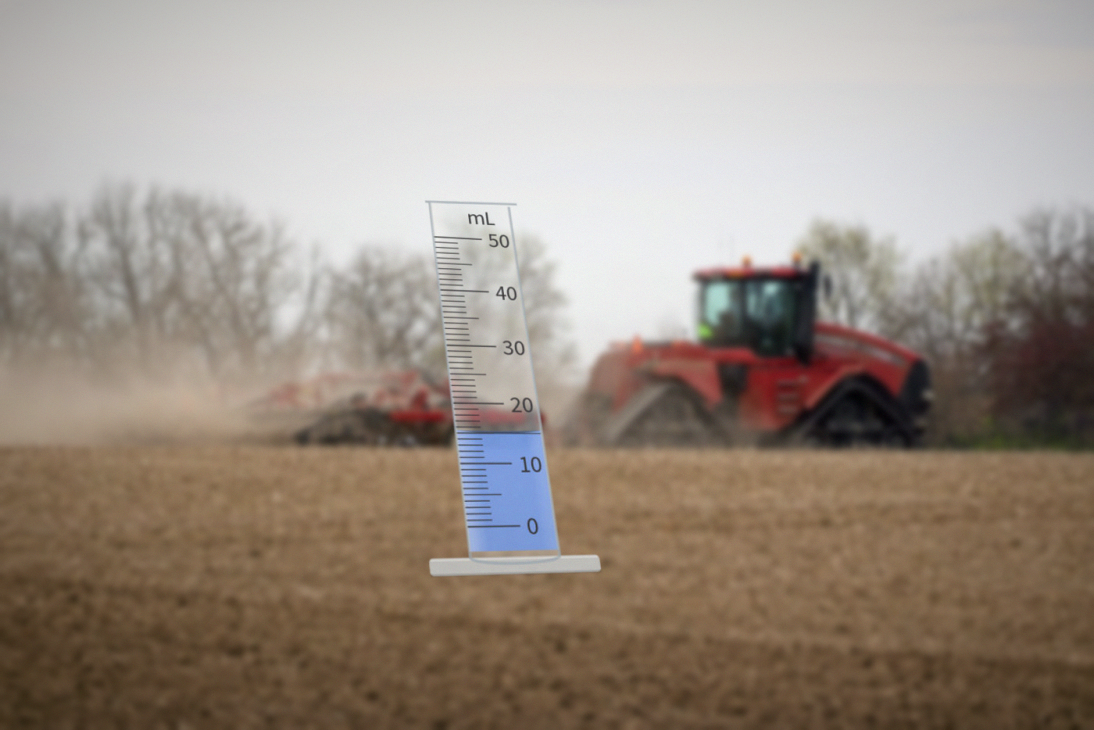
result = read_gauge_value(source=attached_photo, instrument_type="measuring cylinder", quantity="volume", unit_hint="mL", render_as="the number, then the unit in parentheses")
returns 15 (mL)
